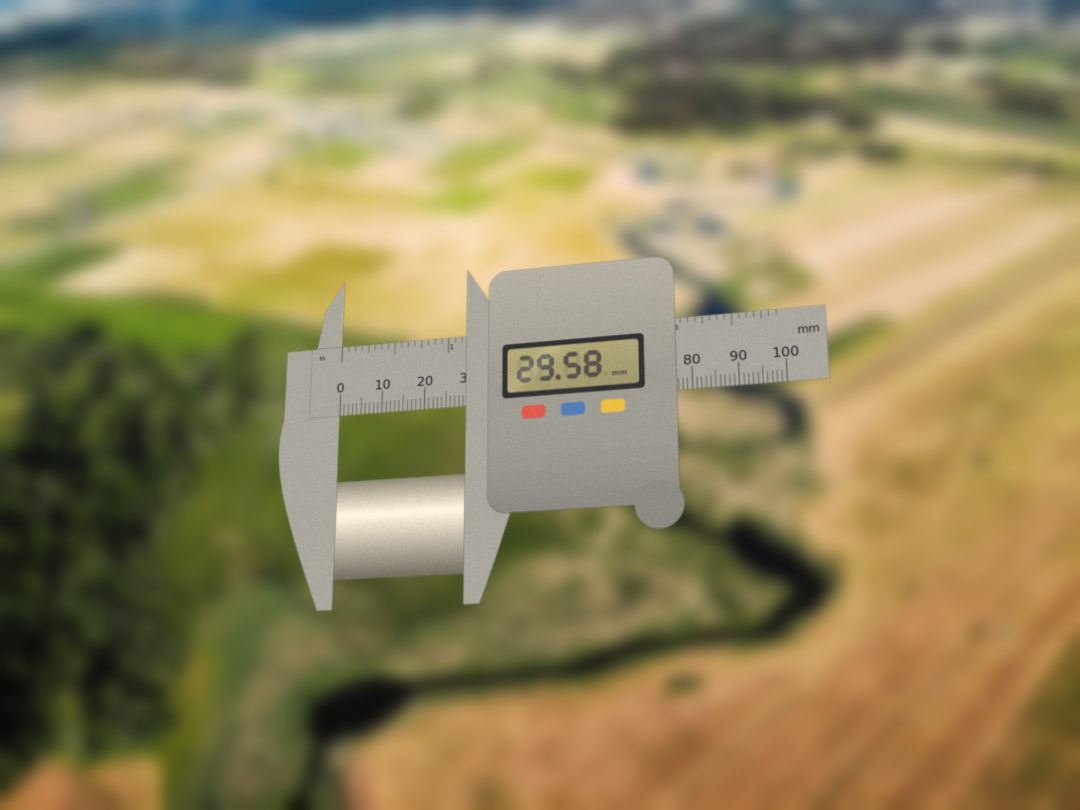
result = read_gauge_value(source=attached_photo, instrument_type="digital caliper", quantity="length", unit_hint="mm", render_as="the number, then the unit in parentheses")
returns 29.58 (mm)
